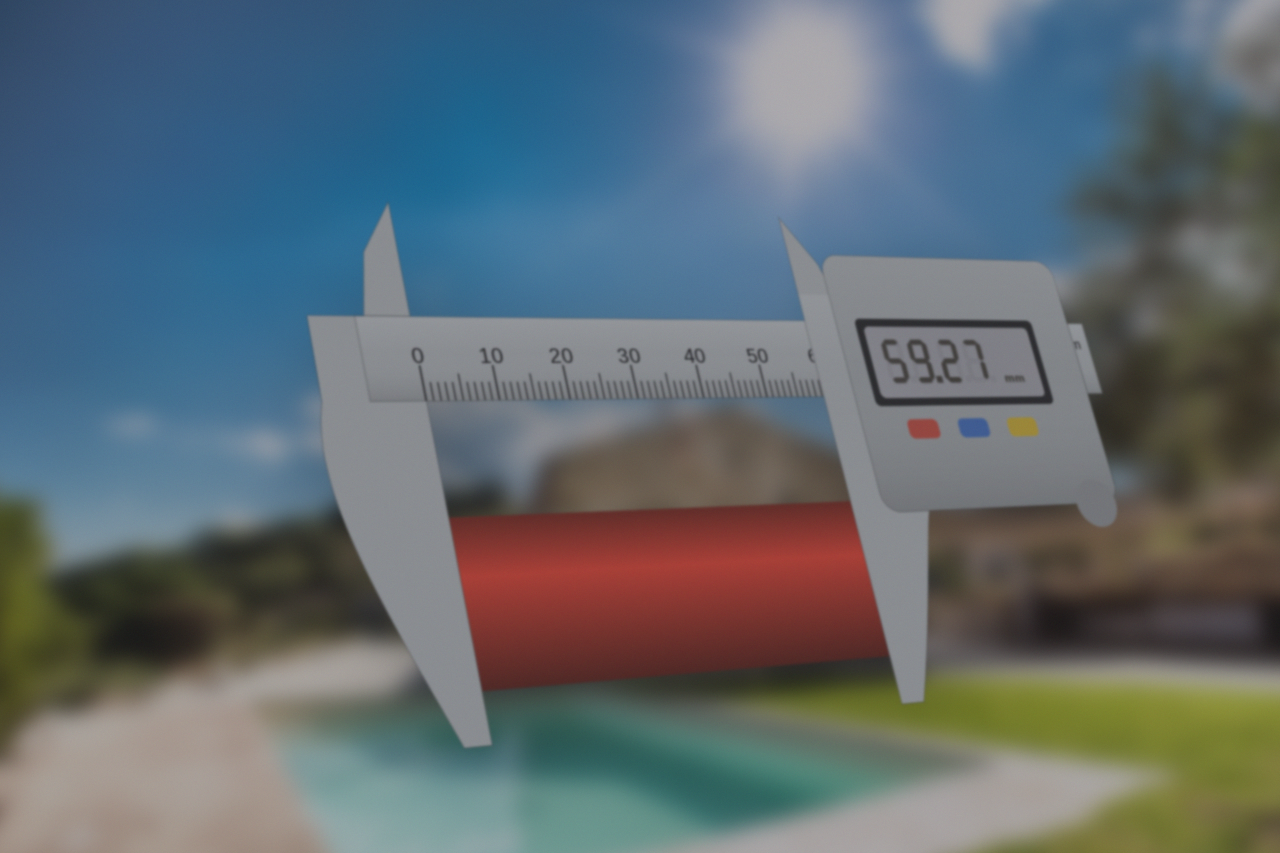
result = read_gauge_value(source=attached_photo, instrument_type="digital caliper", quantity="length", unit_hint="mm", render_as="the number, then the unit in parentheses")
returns 59.27 (mm)
